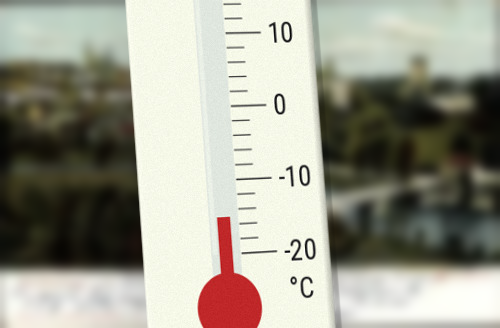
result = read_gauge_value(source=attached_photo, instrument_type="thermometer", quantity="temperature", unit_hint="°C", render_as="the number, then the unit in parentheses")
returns -15 (°C)
